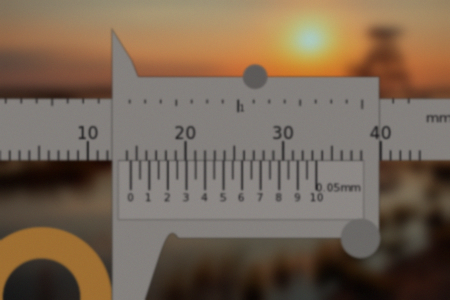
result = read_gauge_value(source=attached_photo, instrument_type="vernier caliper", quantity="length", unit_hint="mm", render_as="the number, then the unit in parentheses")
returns 14.4 (mm)
